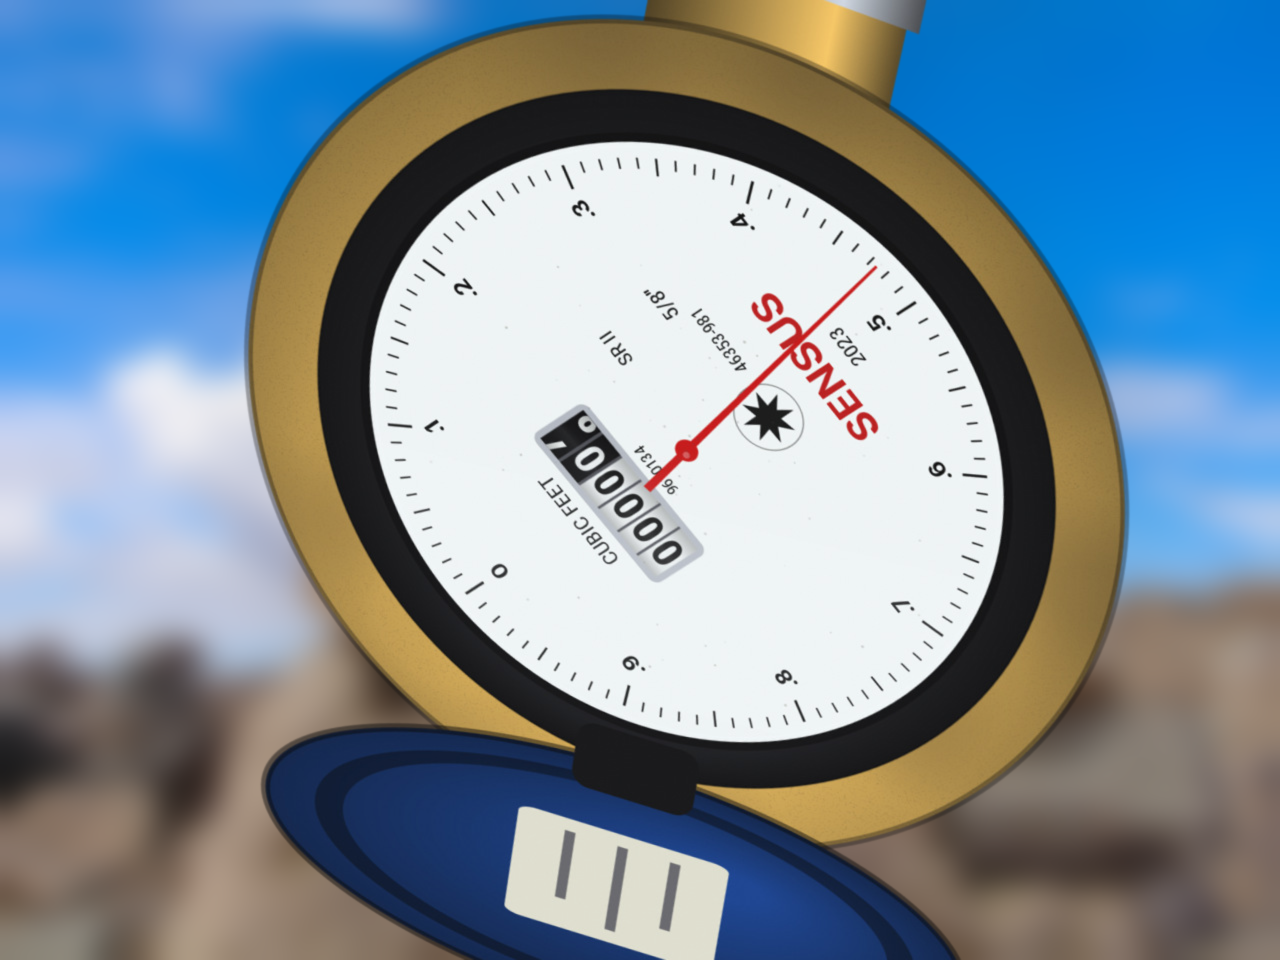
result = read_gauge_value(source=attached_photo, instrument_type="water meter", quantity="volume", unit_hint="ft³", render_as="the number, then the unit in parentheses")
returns 7.47 (ft³)
